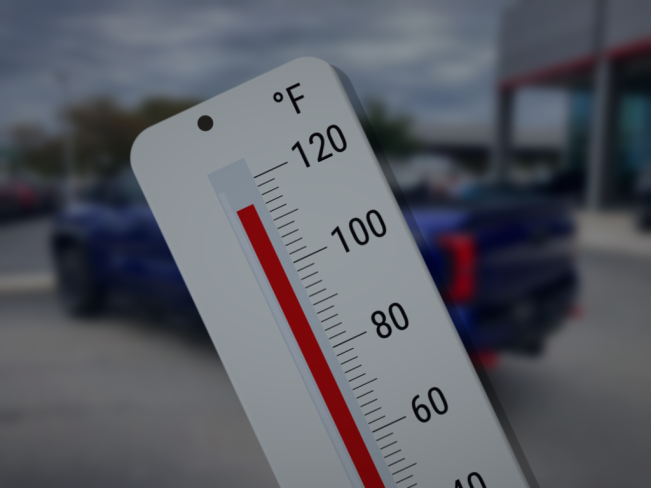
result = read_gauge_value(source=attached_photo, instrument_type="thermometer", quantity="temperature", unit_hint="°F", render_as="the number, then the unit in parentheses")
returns 115 (°F)
